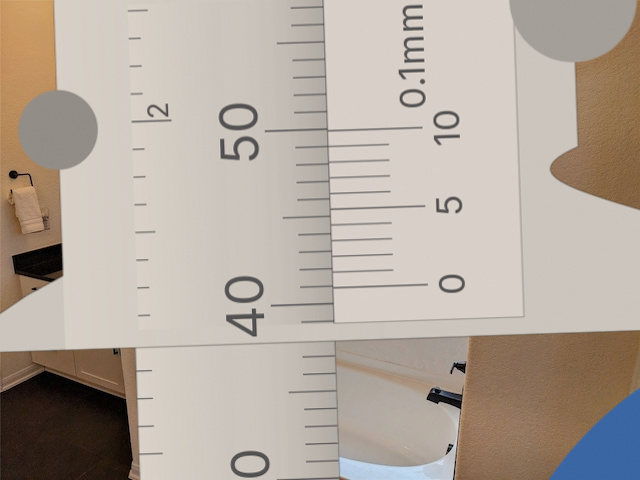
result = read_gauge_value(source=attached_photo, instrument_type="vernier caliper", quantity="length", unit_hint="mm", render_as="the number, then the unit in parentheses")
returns 40.9 (mm)
